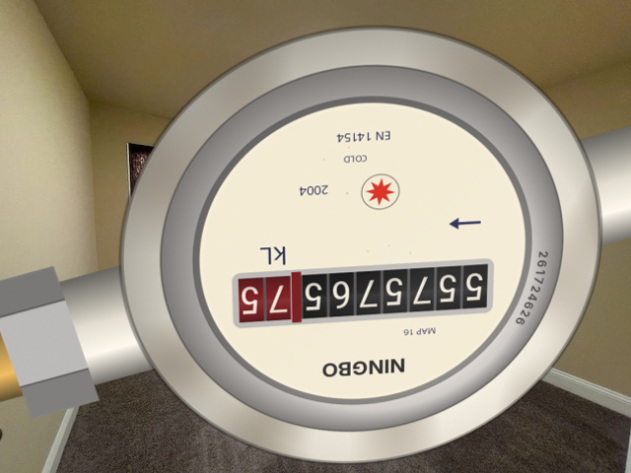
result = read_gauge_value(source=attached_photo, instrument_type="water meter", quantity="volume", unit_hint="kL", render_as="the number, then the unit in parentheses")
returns 5575765.75 (kL)
